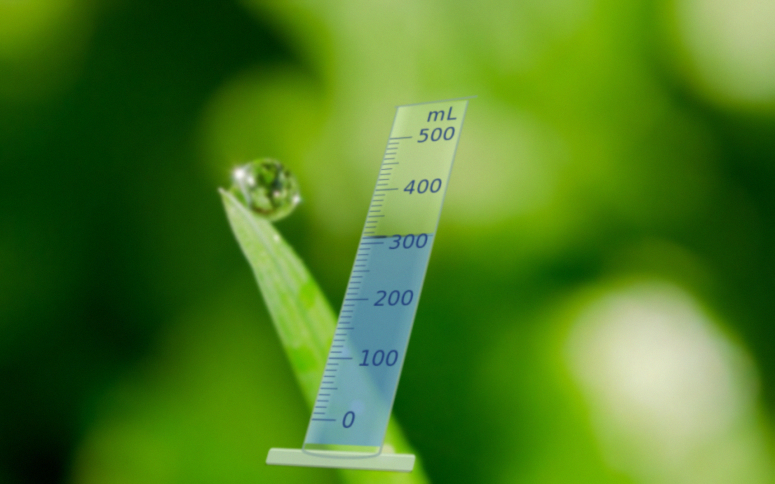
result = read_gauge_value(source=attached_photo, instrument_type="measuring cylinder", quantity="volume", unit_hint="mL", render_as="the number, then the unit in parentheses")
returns 310 (mL)
